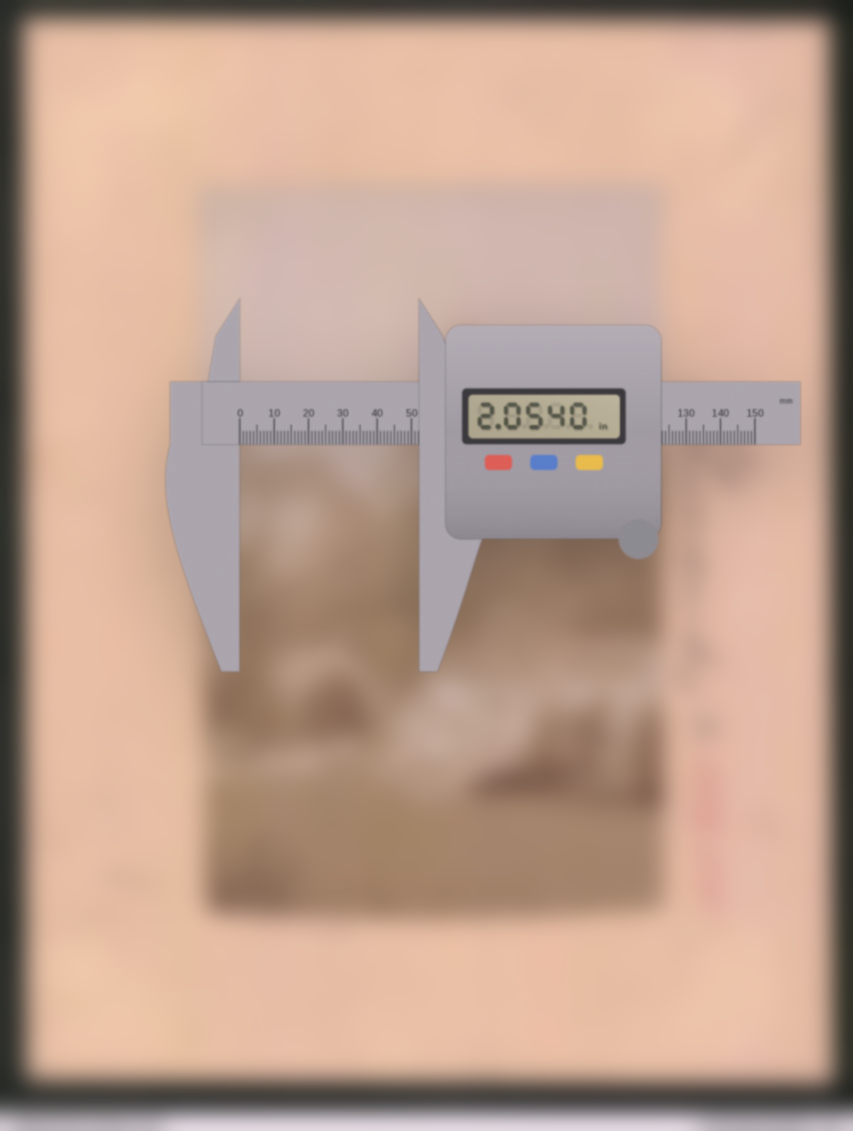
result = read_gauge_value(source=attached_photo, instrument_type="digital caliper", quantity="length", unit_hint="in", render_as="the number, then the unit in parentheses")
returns 2.0540 (in)
